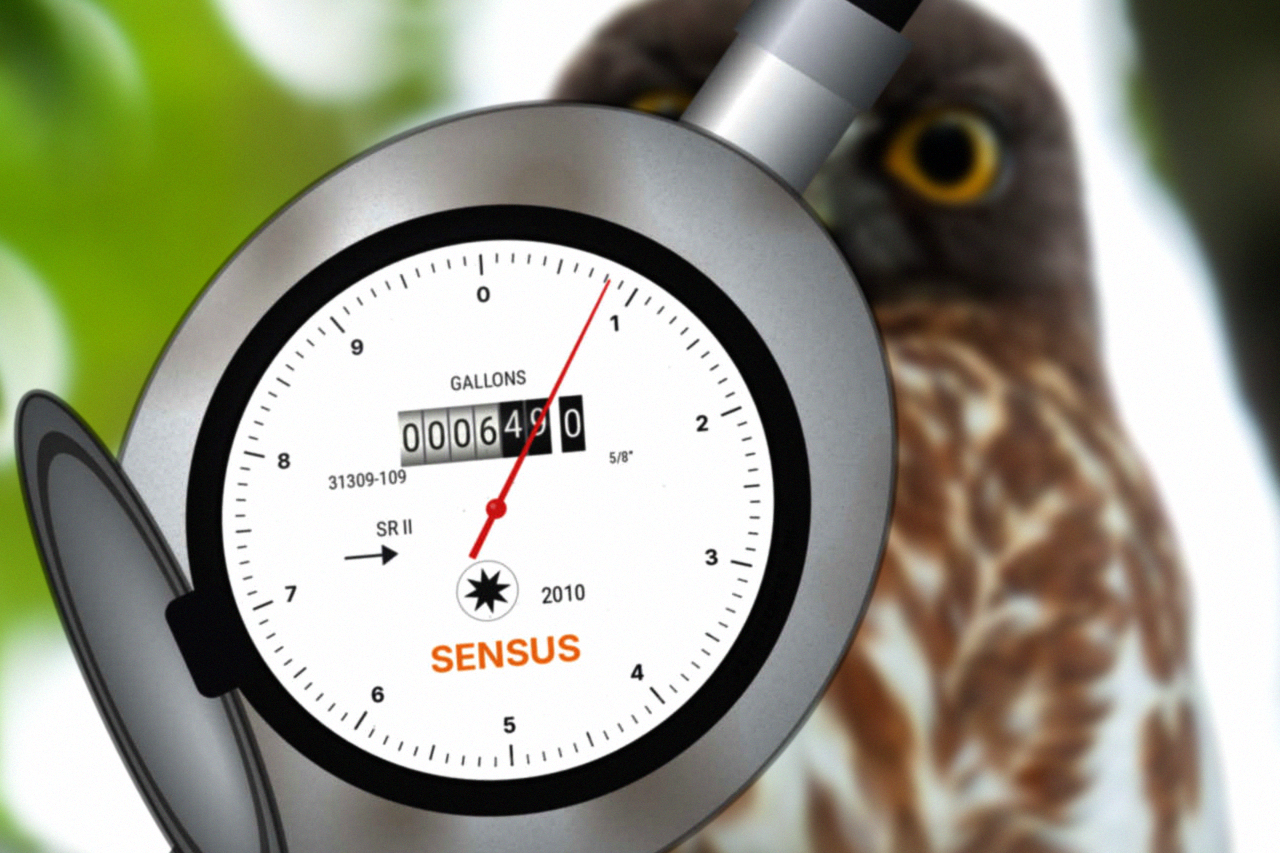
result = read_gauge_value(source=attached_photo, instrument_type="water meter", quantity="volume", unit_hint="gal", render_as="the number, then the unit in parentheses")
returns 6490.8 (gal)
